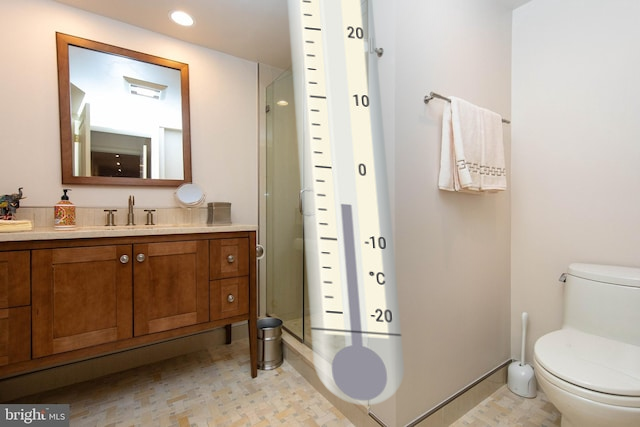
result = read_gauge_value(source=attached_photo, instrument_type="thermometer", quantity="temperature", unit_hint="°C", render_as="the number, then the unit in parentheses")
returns -5 (°C)
